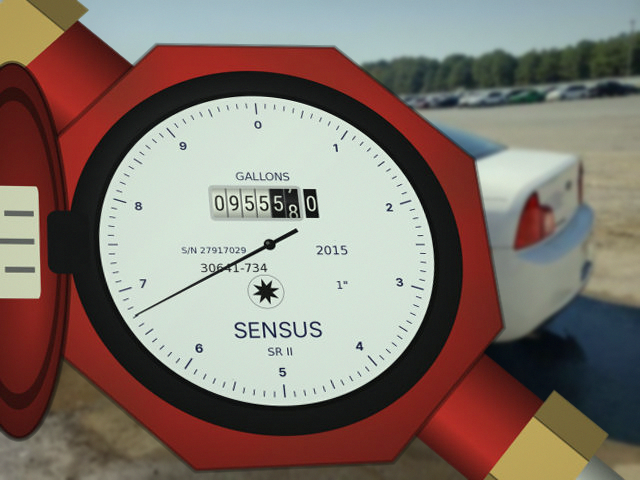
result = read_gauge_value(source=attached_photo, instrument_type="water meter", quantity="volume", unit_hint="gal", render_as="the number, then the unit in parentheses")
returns 955576.7 (gal)
